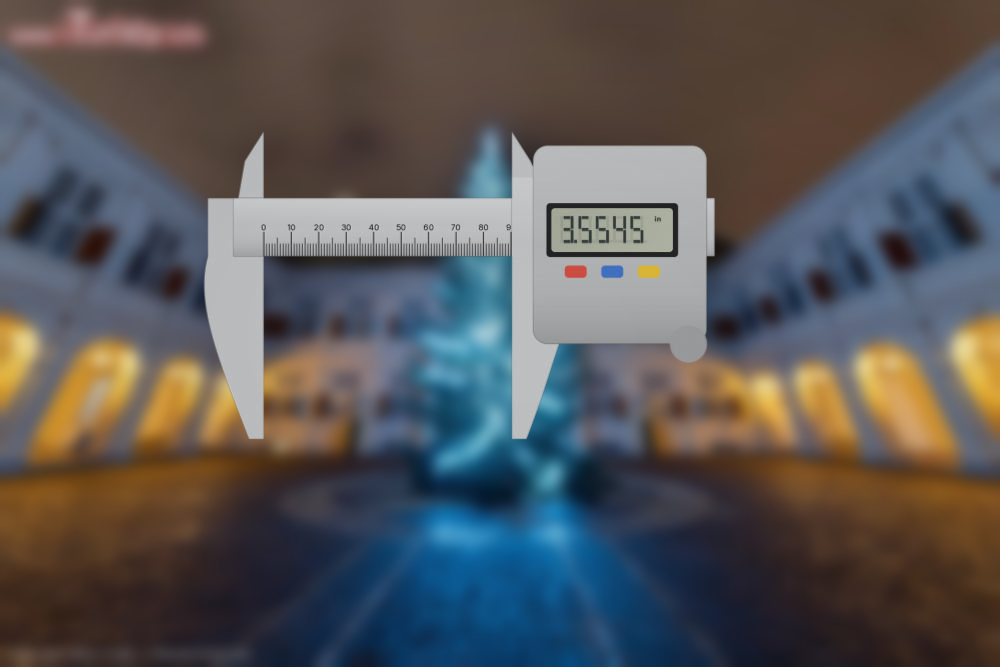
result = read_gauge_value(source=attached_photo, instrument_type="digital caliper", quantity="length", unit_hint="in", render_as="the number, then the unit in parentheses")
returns 3.5545 (in)
